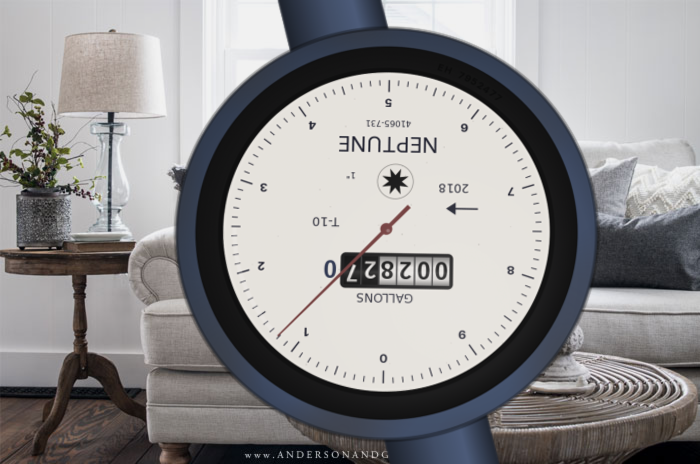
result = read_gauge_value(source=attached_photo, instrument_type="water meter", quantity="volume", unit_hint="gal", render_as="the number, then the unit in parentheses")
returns 28271.2 (gal)
